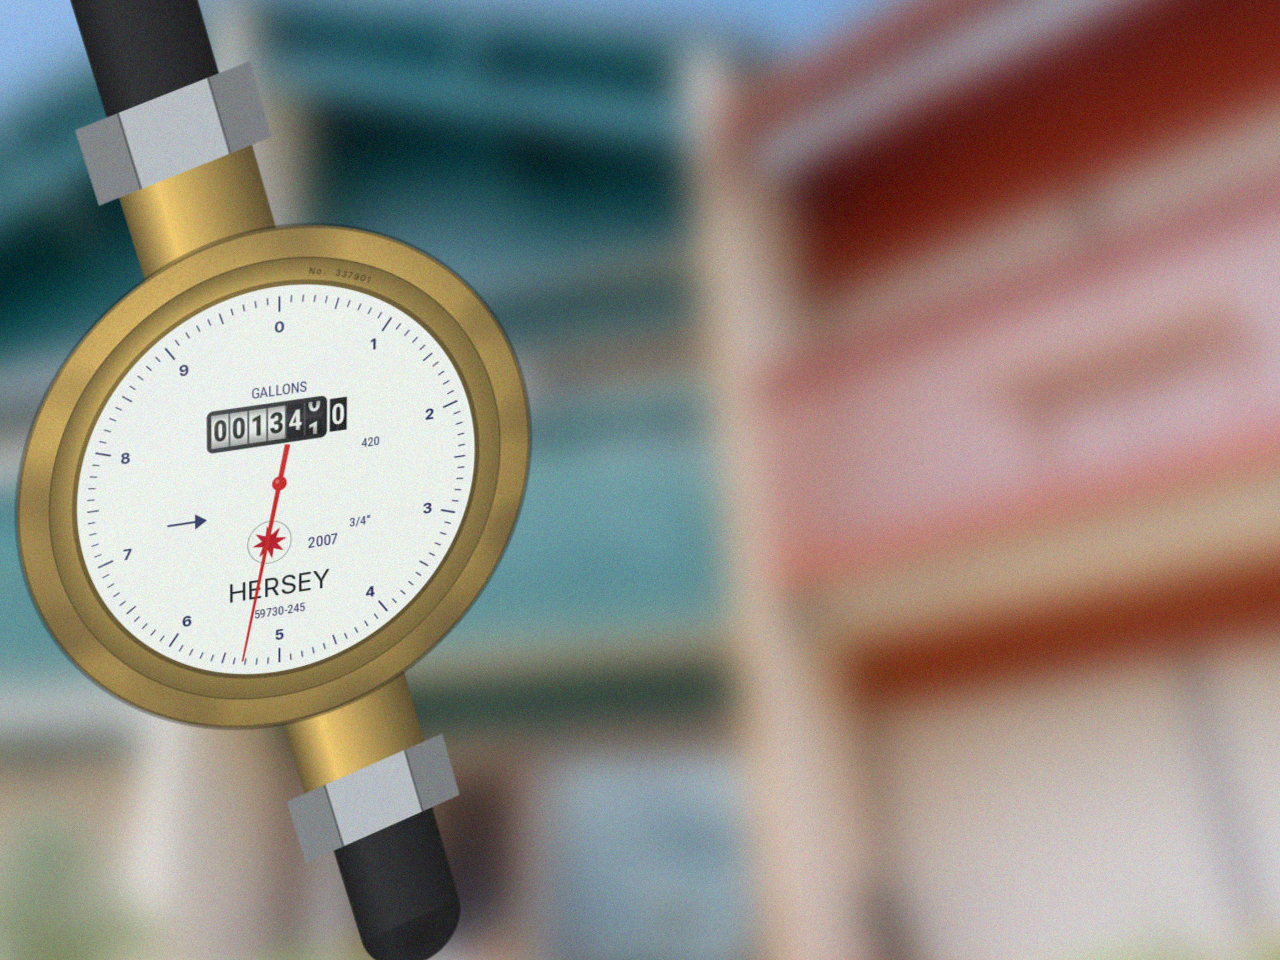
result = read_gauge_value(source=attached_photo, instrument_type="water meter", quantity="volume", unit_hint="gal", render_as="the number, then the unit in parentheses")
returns 13405.3 (gal)
